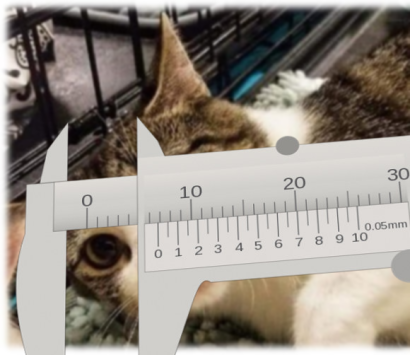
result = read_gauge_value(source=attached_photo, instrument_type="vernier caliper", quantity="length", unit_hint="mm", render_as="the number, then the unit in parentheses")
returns 6.8 (mm)
